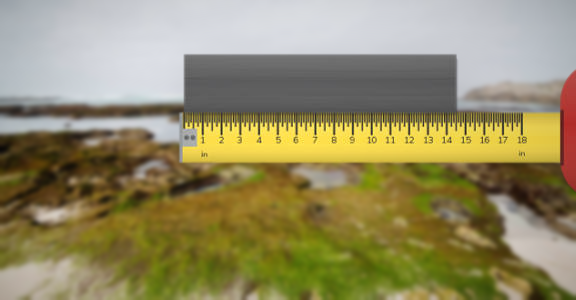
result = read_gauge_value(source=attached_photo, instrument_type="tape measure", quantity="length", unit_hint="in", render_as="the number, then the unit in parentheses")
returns 14.5 (in)
